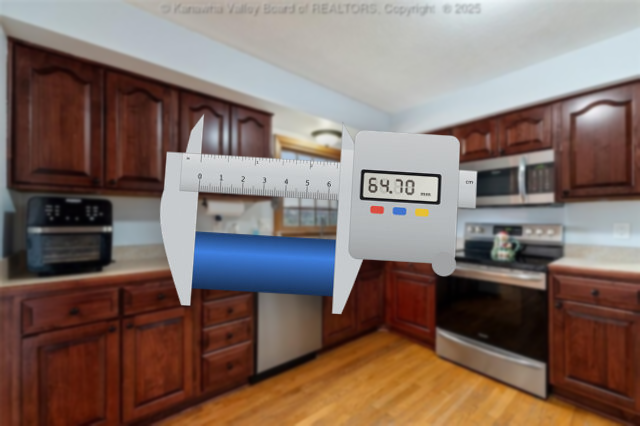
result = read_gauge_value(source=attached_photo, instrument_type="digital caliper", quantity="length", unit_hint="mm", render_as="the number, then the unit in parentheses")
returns 64.70 (mm)
